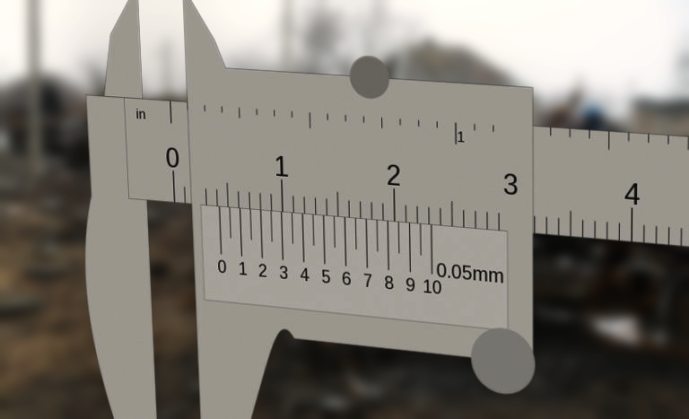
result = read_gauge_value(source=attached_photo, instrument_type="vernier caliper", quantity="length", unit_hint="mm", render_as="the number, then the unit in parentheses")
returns 4.2 (mm)
